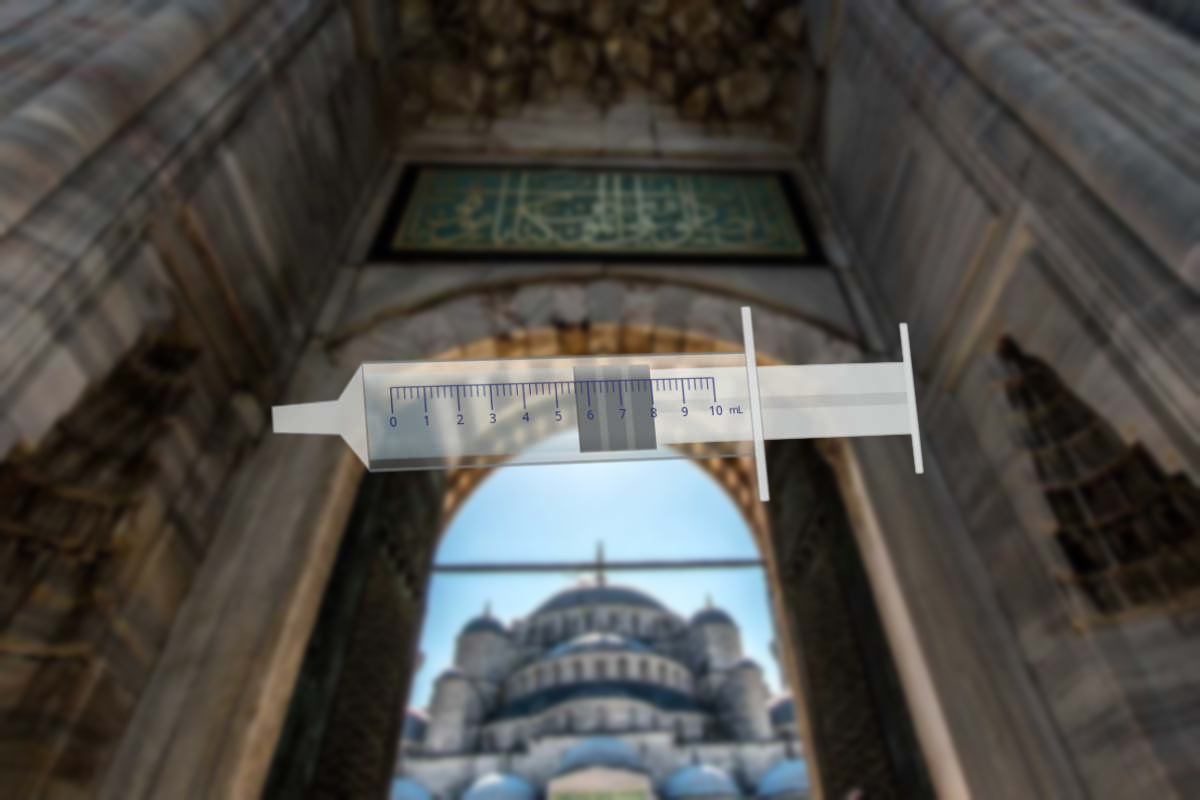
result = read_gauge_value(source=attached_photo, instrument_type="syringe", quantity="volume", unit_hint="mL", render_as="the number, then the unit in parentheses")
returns 5.6 (mL)
